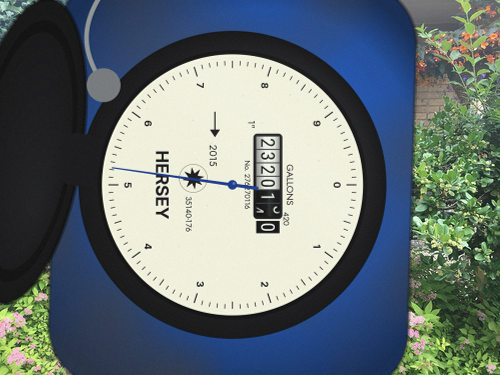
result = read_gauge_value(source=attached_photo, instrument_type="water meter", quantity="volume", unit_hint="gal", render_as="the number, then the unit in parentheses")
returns 2320135.2 (gal)
